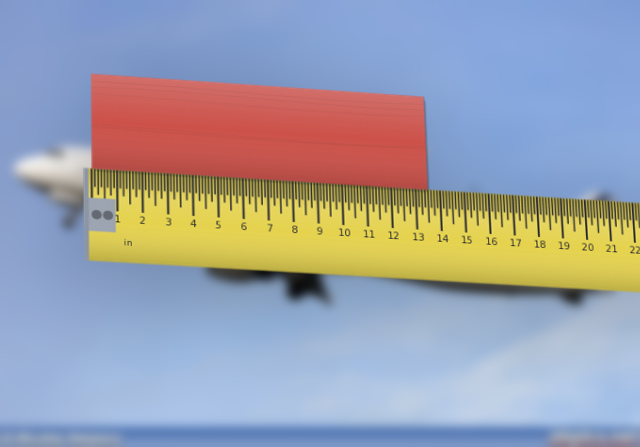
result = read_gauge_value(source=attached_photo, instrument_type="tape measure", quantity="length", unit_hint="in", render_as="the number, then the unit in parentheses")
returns 13.5 (in)
